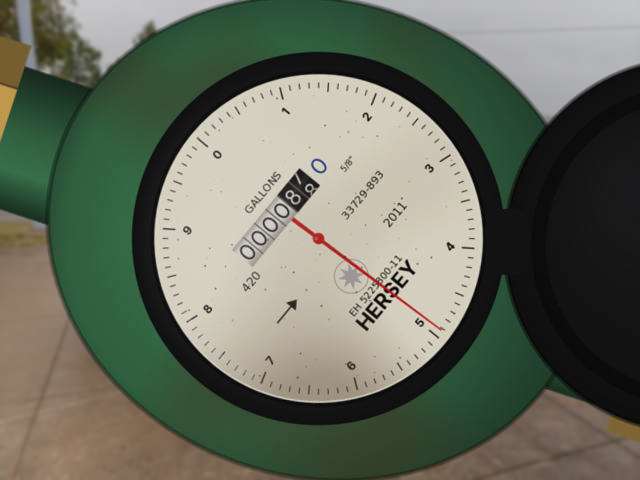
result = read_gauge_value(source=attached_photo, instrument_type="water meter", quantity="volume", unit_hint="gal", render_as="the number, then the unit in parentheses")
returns 874.9 (gal)
